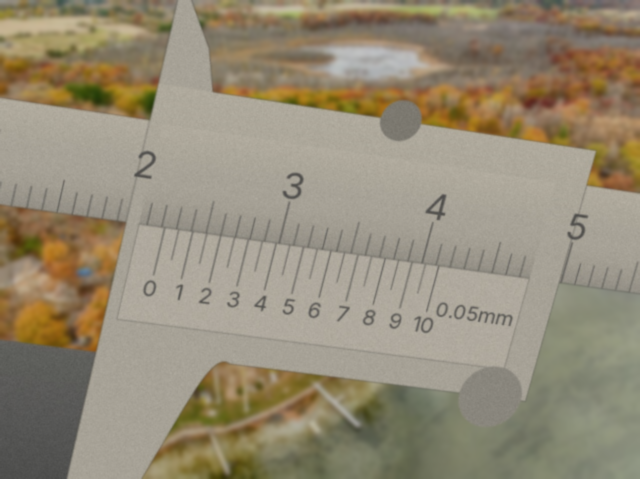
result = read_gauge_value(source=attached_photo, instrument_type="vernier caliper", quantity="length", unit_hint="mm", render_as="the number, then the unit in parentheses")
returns 22.2 (mm)
